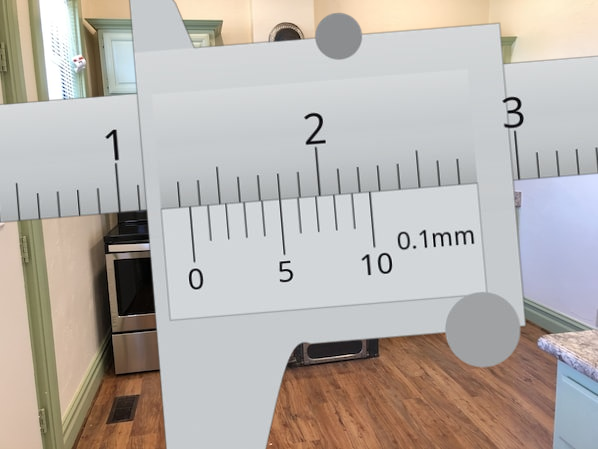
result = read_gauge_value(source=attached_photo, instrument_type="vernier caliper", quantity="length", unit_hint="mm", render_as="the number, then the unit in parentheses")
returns 13.5 (mm)
